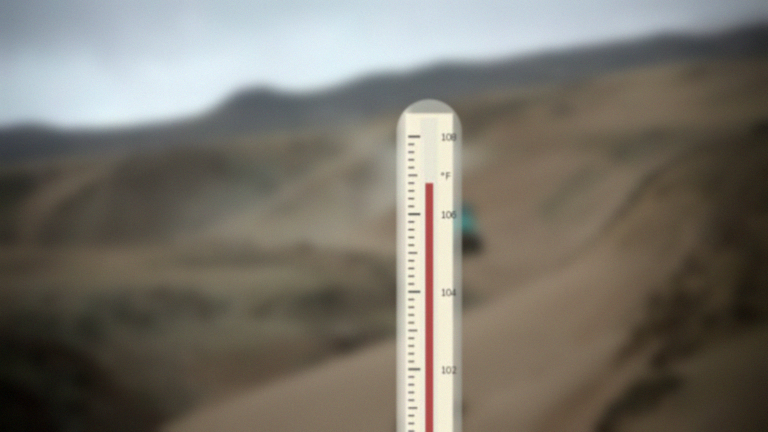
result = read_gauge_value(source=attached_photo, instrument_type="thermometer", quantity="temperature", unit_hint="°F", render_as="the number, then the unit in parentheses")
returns 106.8 (°F)
